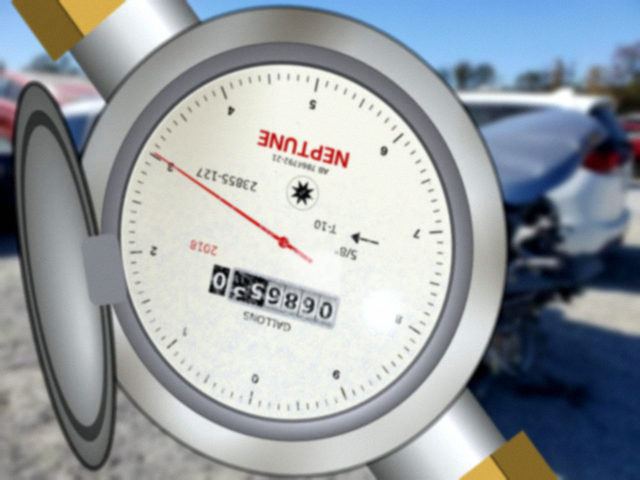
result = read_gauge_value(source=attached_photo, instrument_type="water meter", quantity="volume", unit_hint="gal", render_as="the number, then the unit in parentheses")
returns 686533.0 (gal)
